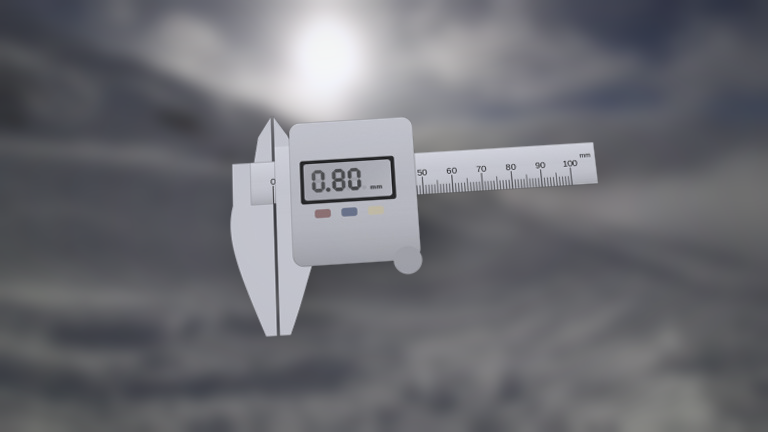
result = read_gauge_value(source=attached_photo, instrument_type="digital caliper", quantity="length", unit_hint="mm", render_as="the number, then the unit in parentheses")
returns 0.80 (mm)
